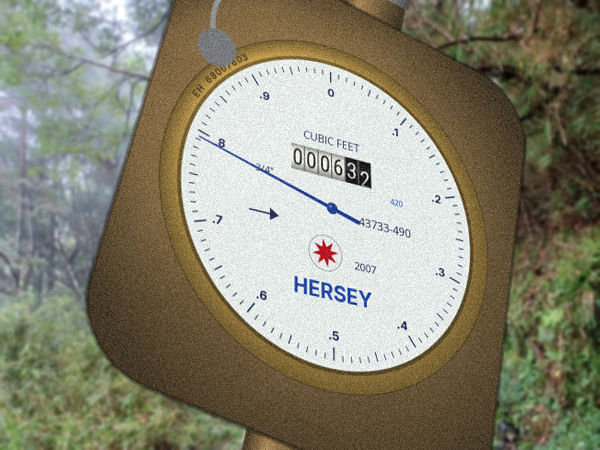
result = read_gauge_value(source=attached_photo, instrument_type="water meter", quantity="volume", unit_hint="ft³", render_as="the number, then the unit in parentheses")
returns 631.79 (ft³)
